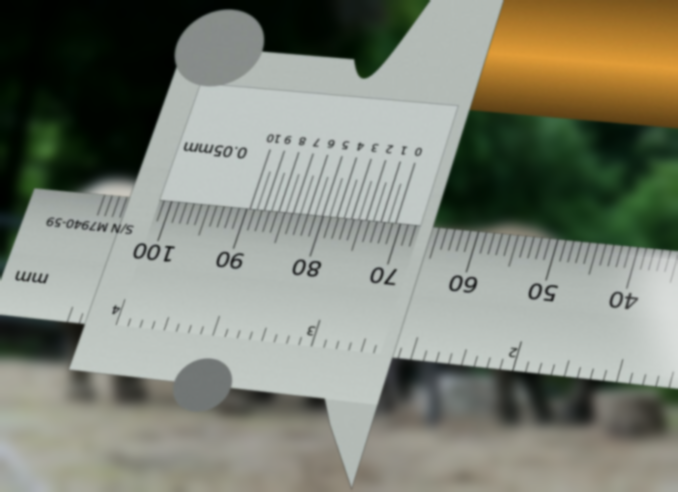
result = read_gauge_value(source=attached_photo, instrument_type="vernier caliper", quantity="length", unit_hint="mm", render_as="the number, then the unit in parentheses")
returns 70.6 (mm)
